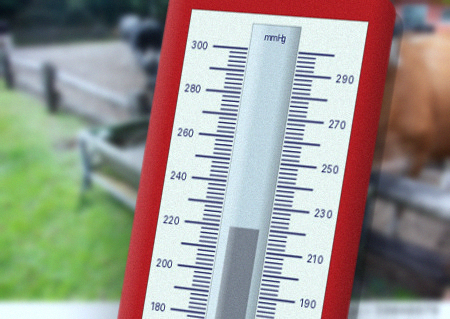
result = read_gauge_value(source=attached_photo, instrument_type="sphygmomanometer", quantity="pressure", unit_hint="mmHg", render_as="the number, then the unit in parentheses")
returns 220 (mmHg)
